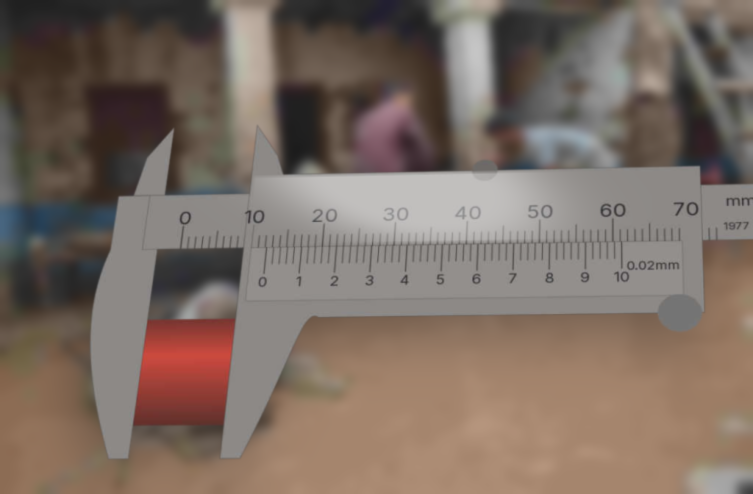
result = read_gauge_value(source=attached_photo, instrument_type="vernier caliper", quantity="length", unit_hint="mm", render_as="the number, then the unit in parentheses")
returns 12.2 (mm)
